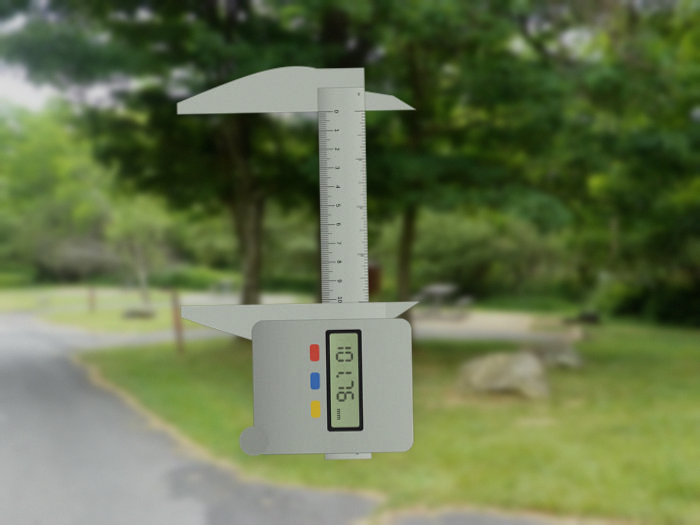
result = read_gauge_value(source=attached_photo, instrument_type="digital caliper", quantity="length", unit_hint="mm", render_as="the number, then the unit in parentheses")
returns 101.76 (mm)
